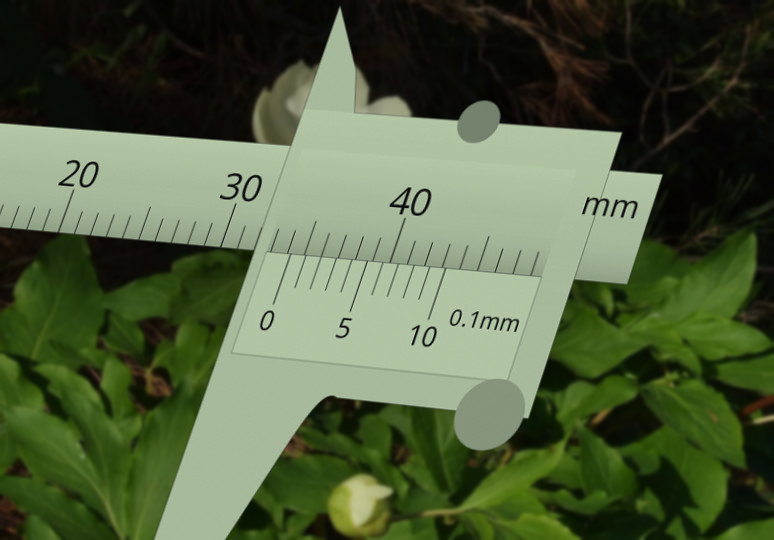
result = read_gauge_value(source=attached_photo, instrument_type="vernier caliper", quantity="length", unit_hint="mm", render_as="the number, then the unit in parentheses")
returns 34.2 (mm)
